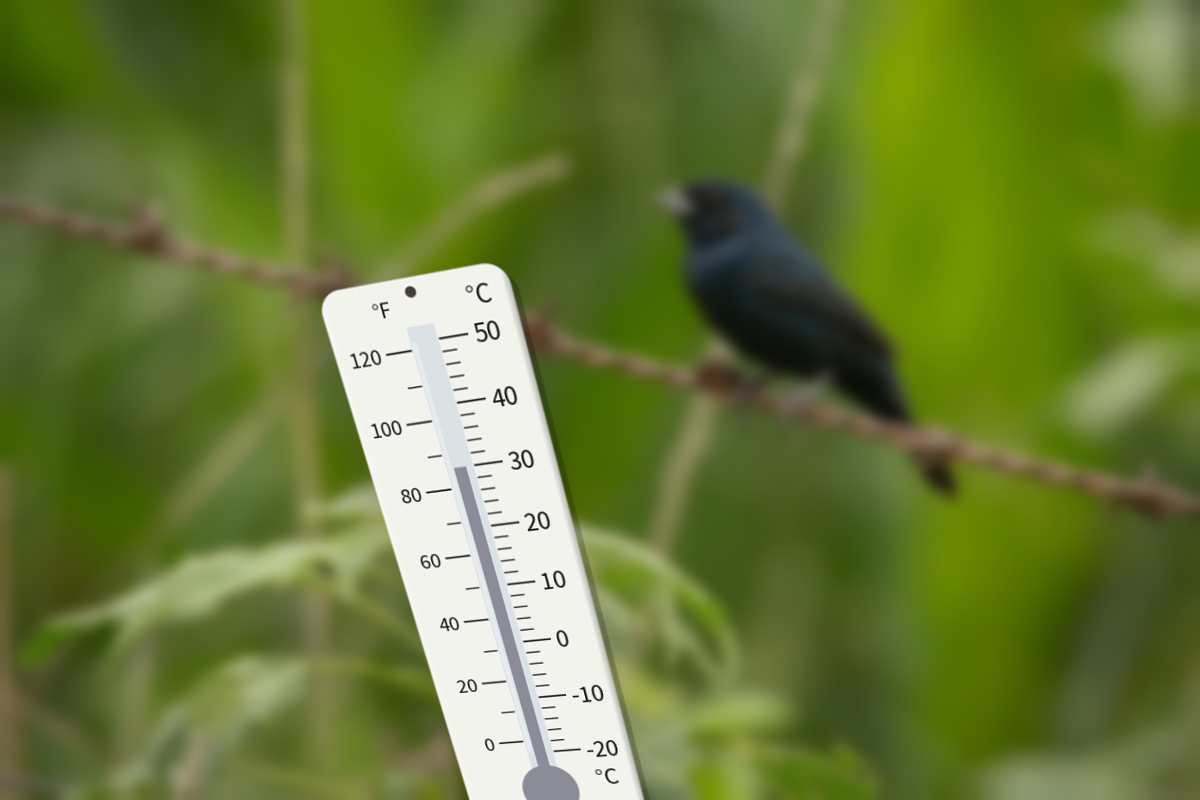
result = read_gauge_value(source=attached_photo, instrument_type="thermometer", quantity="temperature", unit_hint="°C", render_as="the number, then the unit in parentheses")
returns 30 (°C)
